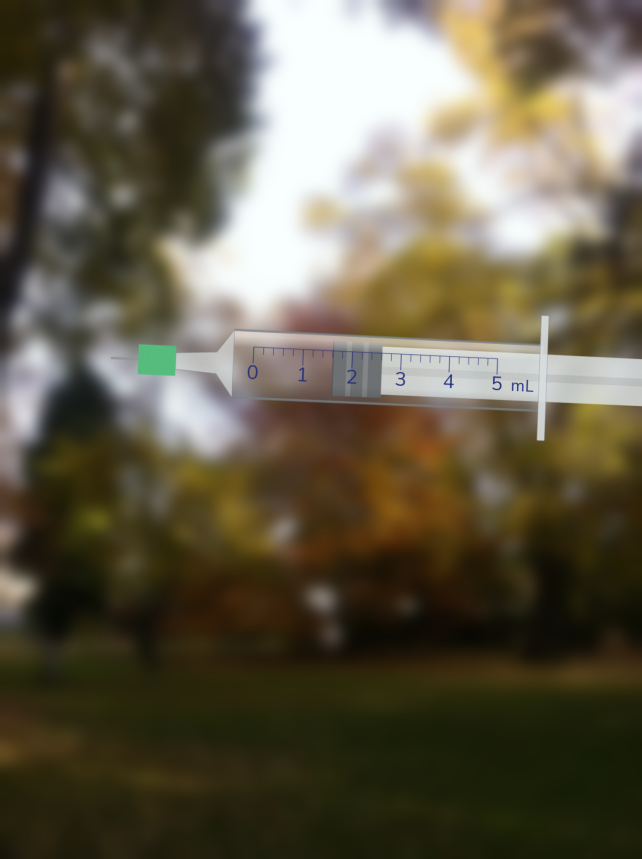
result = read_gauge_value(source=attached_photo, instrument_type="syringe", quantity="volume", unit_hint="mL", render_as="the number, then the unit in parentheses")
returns 1.6 (mL)
